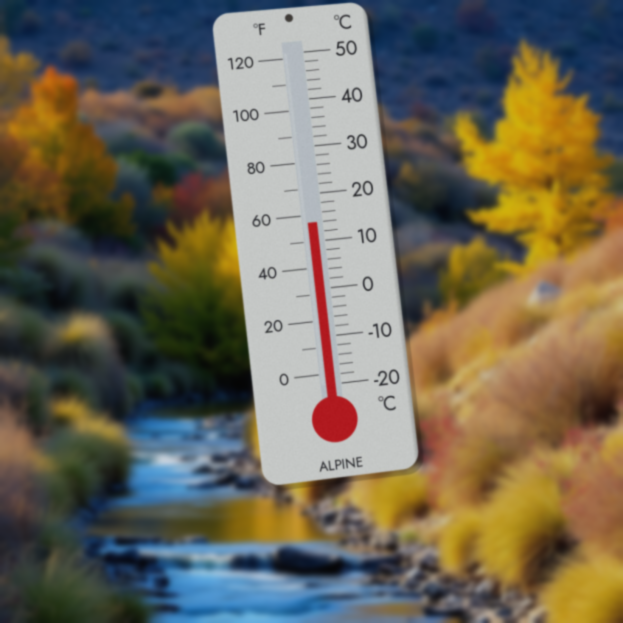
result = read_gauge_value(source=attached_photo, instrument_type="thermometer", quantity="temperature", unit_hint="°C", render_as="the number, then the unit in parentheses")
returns 14 (°C)
